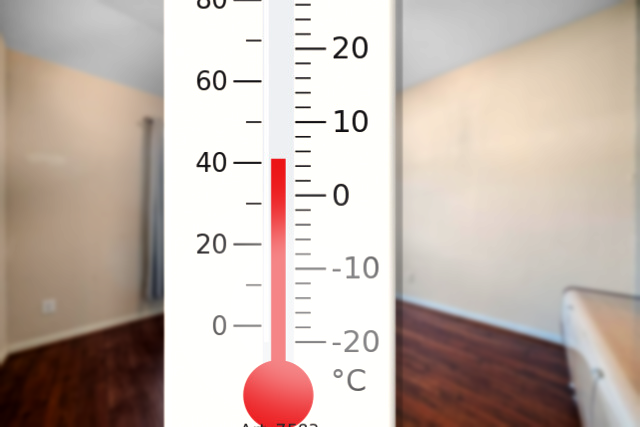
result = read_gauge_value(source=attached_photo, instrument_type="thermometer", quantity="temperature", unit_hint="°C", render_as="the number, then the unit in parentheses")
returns 5 (°C)
